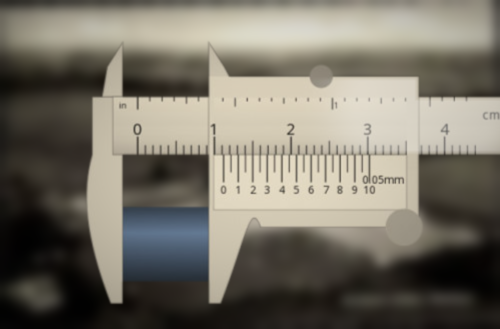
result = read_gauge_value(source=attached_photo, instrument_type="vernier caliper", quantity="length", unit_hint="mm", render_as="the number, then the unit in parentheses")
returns 11.2 (mm)
